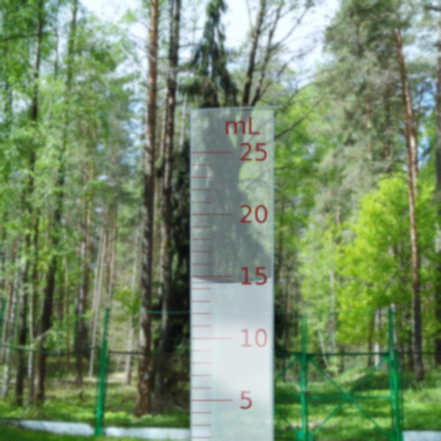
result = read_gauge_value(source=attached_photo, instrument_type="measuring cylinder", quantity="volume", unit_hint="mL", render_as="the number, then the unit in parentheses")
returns 14.5 (mL)
